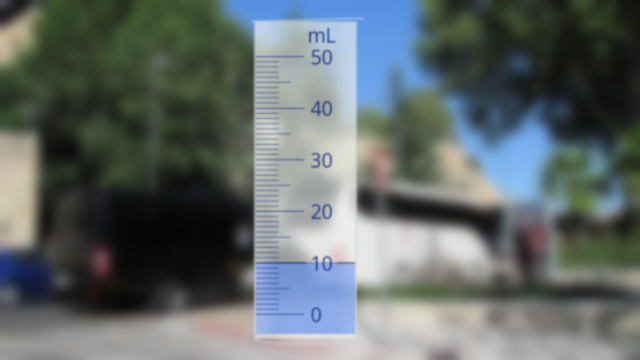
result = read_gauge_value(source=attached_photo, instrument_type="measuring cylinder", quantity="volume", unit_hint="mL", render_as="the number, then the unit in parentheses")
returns 10 (mL)
